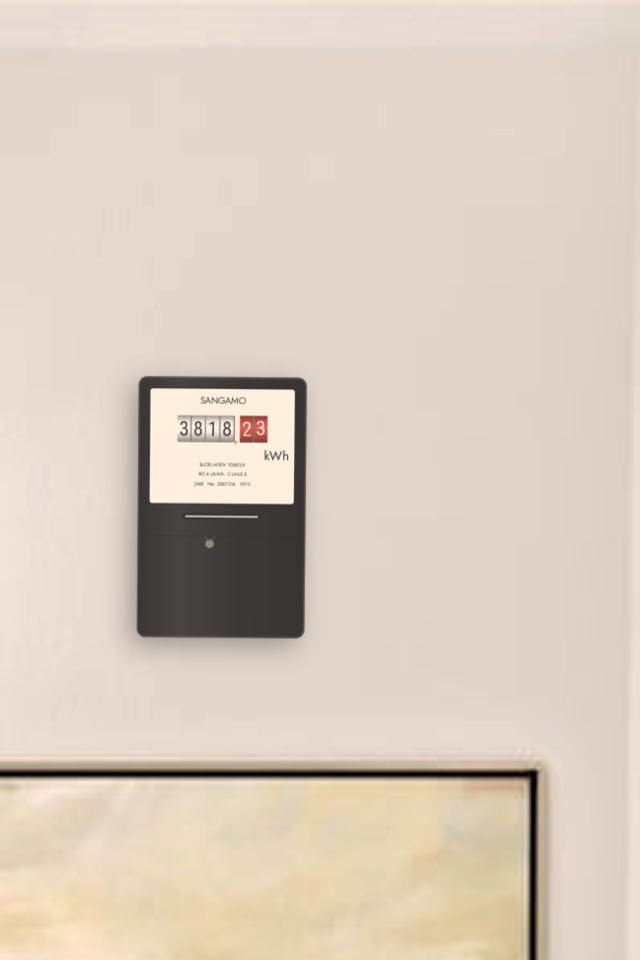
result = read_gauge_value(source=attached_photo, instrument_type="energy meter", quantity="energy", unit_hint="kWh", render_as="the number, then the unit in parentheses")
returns 3818.23 (kWh)
